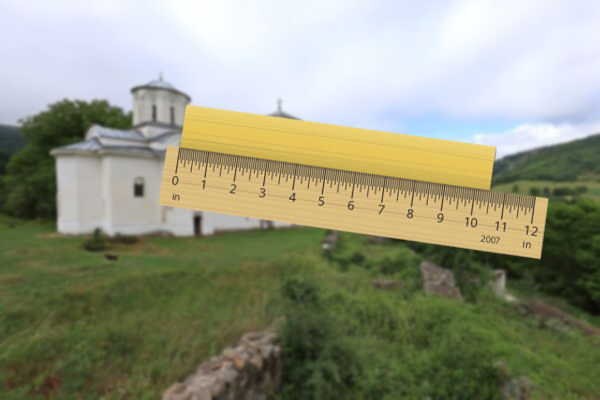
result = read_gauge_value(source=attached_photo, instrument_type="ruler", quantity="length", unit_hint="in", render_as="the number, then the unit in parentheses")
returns 10.5 (in)
